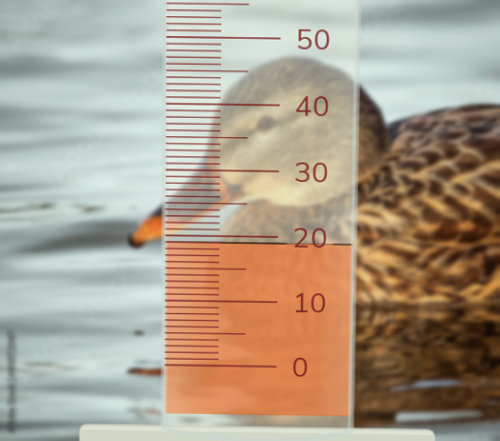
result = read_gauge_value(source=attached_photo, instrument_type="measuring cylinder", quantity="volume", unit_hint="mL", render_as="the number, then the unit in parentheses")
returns 19 (mL)
